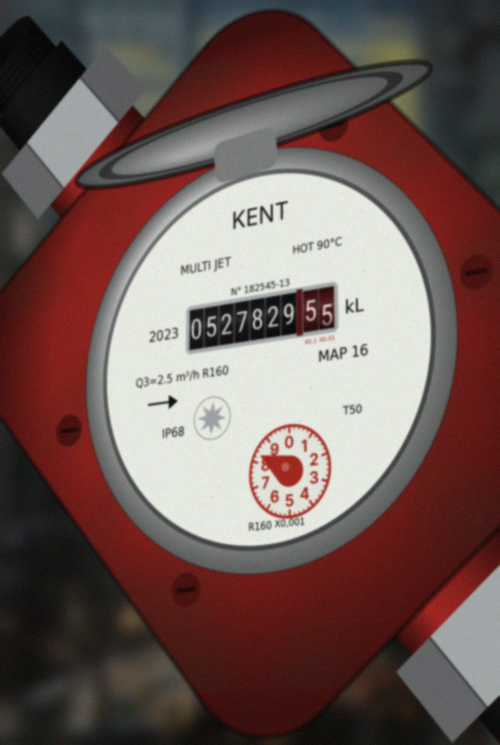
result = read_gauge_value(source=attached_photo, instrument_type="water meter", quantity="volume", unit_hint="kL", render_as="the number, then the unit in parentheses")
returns 527829.548 (kL)
